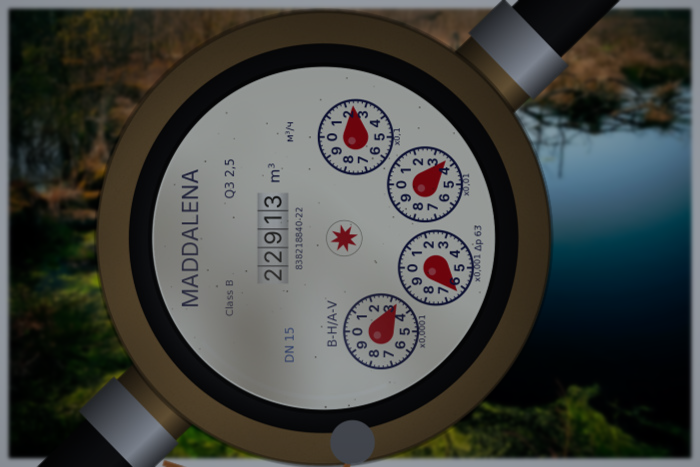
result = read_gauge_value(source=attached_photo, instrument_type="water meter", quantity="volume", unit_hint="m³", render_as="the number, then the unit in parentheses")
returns 22913.2363 (m³)
